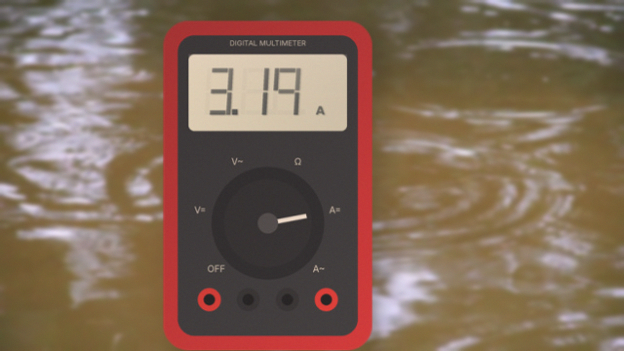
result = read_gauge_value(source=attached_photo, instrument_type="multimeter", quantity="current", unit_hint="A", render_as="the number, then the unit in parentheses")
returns 3.19 (A)
